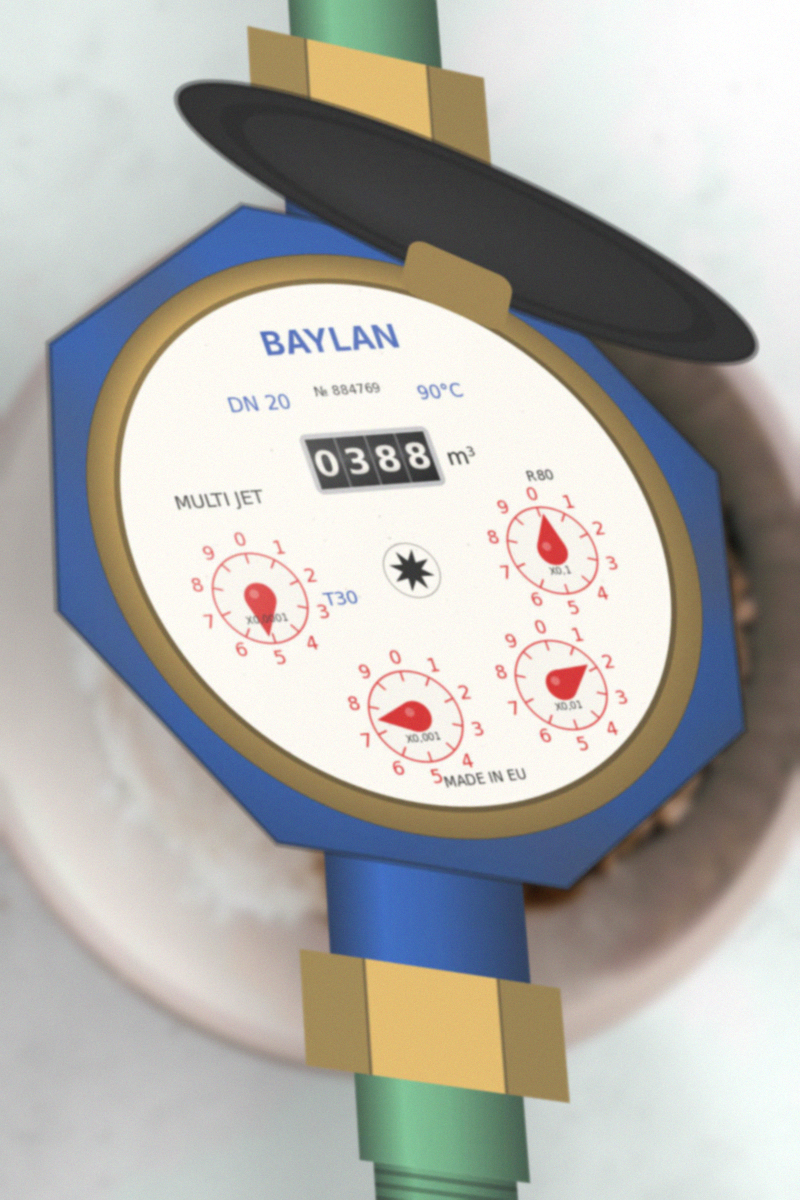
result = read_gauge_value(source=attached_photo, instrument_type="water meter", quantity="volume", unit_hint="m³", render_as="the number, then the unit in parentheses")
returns 388.0175 (m³)
